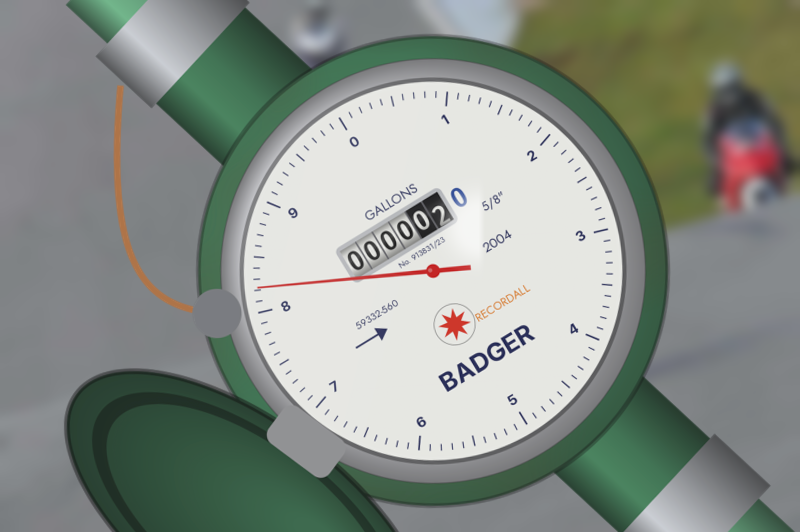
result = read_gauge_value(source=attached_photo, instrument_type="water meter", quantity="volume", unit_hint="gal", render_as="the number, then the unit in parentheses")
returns 18.2 (gal)
